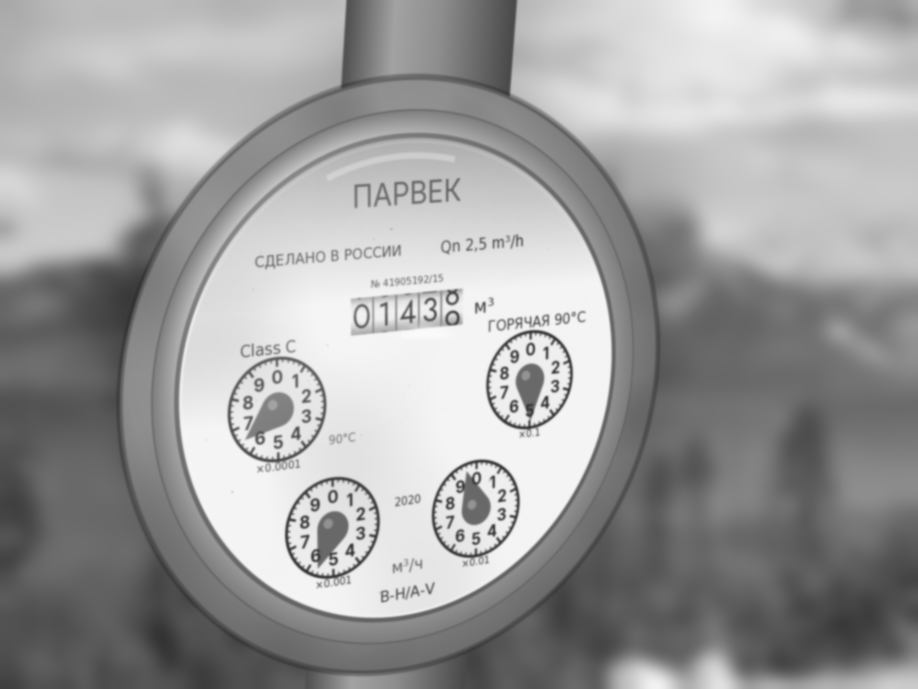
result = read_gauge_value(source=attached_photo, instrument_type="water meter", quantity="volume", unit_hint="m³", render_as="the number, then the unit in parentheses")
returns 1438.4956 (m³)
